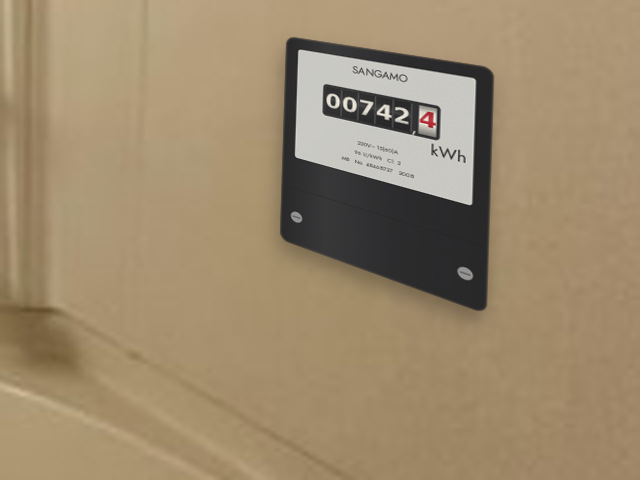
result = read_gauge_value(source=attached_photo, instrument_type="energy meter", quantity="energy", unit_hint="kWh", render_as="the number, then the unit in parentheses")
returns 742.4 (kWh)
